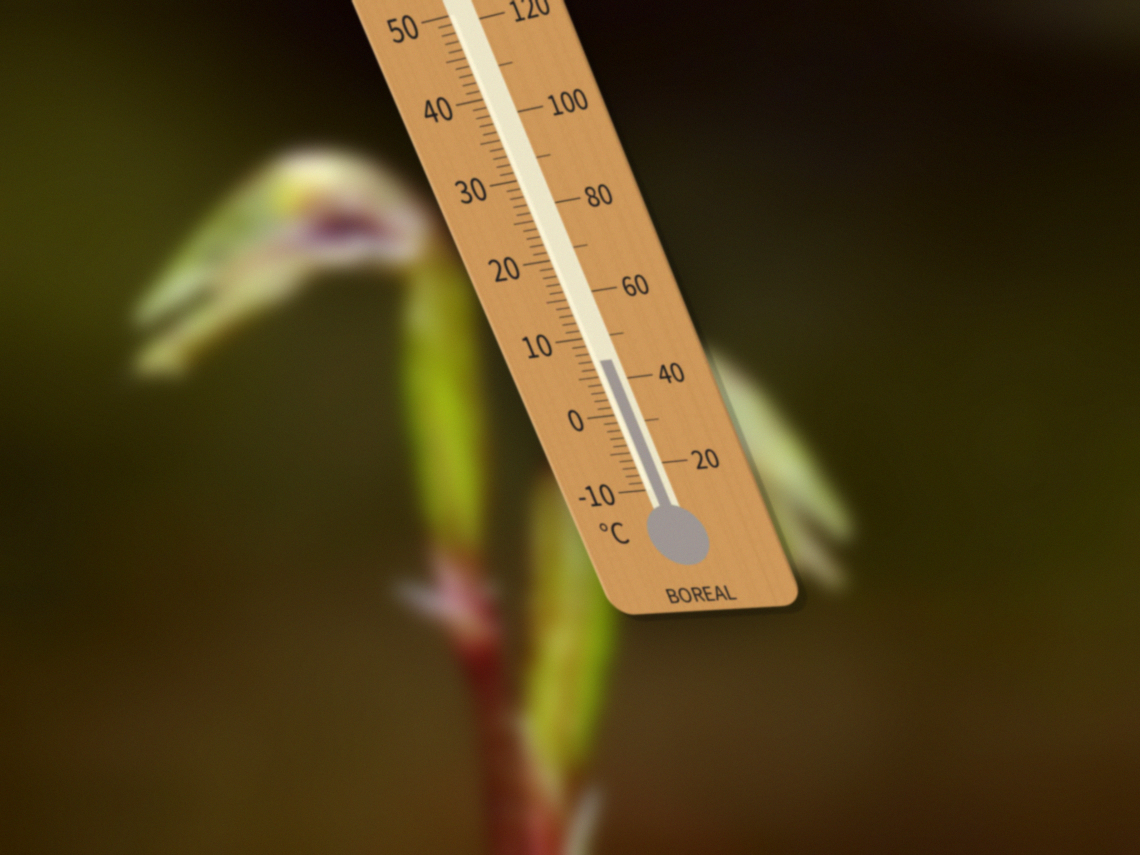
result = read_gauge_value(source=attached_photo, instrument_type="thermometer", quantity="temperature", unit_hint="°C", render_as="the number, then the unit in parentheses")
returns 7 (°C)
